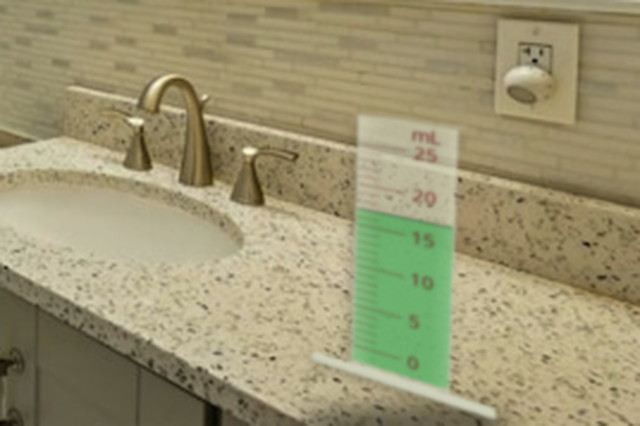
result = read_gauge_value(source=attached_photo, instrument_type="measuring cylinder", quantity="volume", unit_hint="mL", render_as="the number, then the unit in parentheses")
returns 17 (mL)
